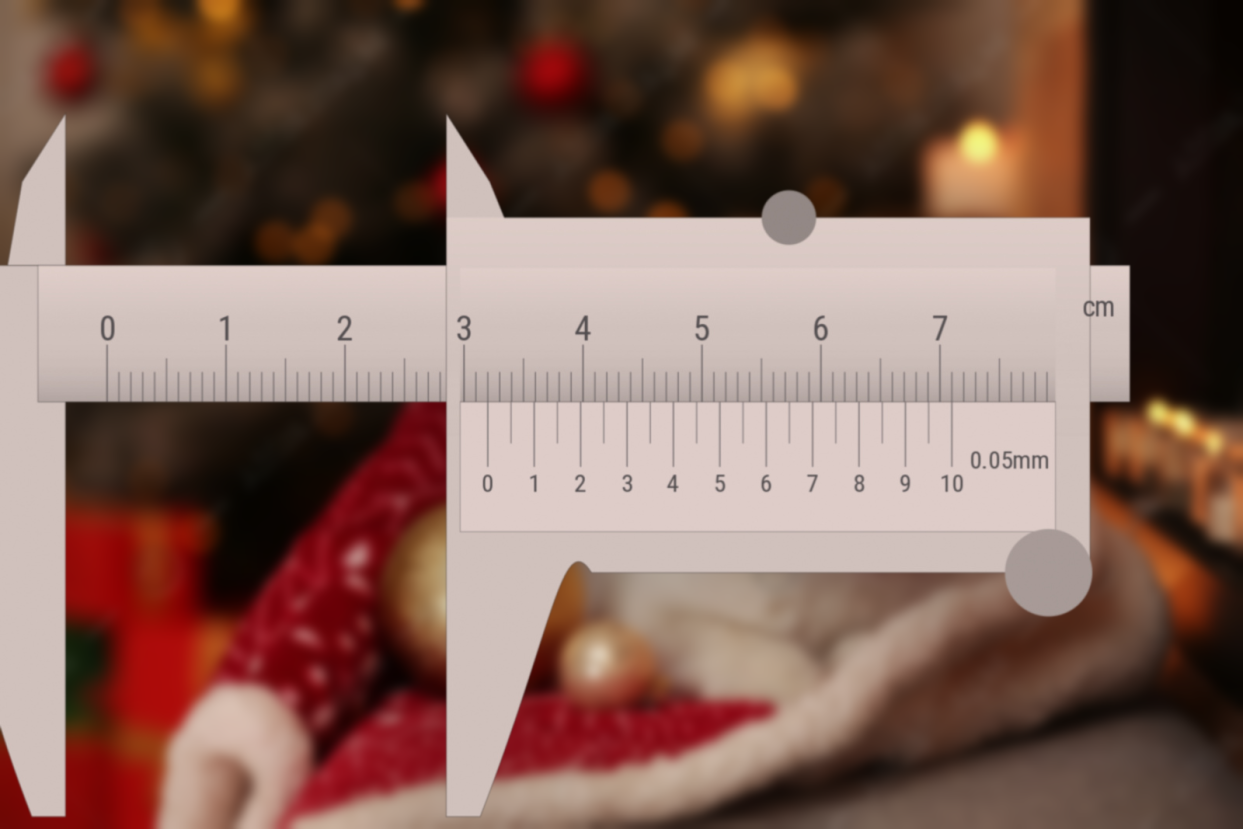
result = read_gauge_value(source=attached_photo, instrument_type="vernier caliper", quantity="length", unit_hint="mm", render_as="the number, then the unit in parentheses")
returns 32.0 (mm)
